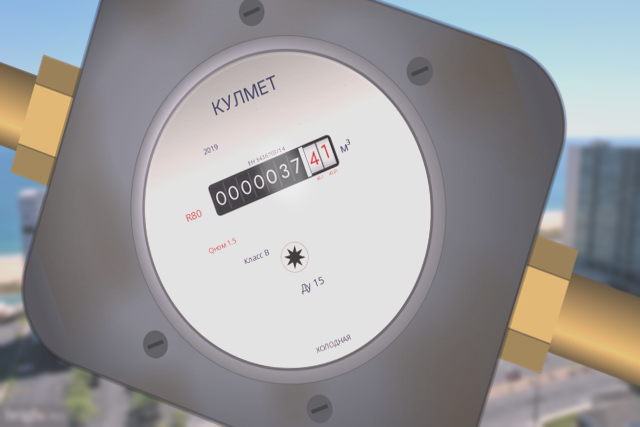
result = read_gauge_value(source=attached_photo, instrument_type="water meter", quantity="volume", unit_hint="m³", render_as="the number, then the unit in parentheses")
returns 37.41 (m³)
